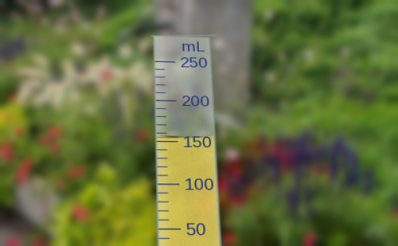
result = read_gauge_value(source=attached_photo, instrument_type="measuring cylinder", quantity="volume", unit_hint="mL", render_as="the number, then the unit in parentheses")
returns 155 (mL)
